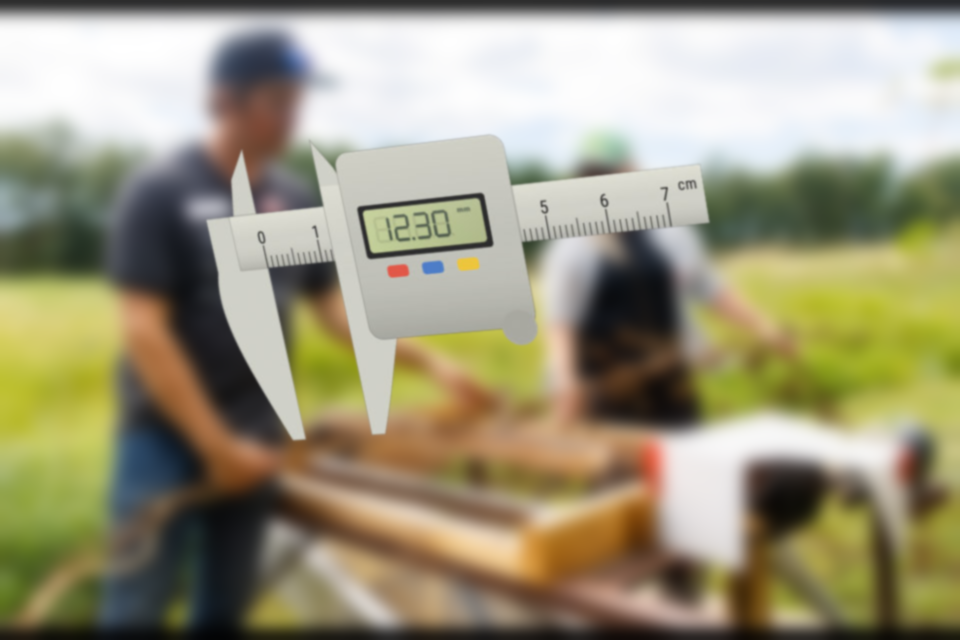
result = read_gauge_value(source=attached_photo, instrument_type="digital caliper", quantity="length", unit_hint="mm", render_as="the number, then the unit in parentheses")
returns 12.30 (mm)
